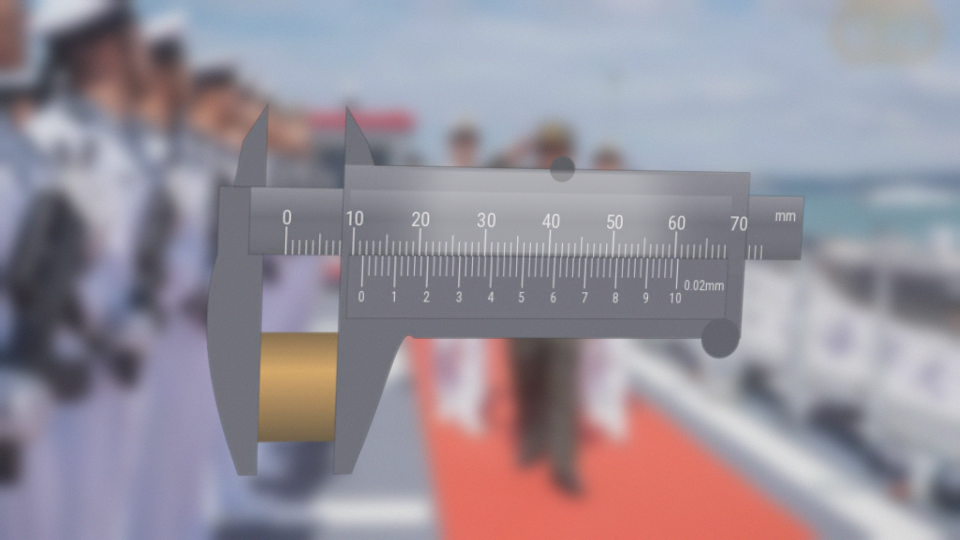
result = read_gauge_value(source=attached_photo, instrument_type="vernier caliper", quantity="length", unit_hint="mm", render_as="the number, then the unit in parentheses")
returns 11.5 (mm)
